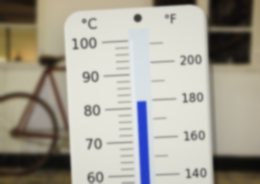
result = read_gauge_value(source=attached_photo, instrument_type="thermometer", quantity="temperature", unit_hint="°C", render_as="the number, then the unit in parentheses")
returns 82 (°C)
